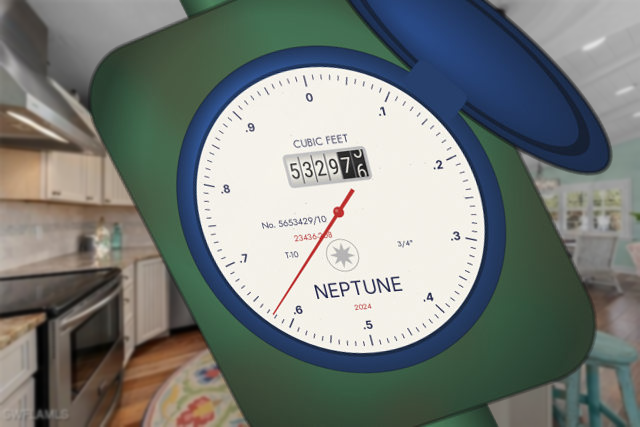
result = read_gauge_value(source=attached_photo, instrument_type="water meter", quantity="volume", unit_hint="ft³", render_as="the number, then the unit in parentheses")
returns 532975.62 (ft³)
